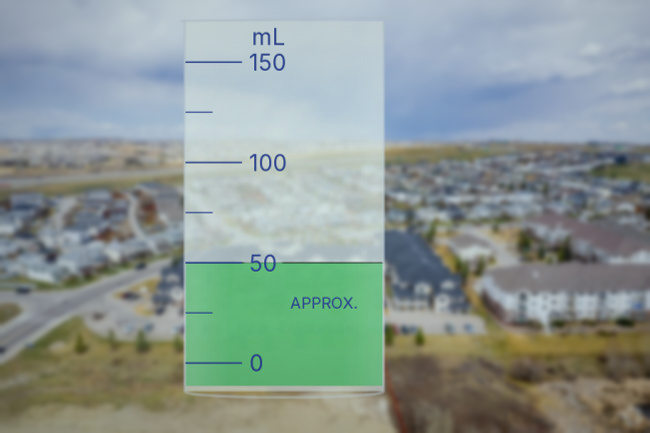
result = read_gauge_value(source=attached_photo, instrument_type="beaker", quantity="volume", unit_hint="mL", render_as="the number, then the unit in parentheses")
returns 50 (mL)
